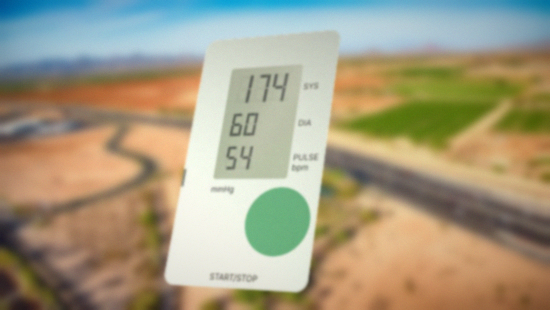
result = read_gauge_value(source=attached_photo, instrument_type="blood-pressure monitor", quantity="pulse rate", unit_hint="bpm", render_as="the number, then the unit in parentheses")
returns 54 (bpm)
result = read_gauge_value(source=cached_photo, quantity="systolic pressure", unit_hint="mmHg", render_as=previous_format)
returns 174 (mmHg)
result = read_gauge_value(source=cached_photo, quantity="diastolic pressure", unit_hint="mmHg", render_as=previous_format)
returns 60 (mmHg)
